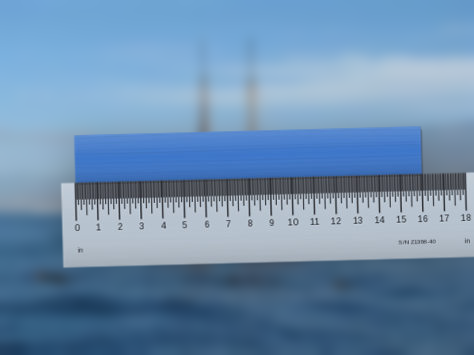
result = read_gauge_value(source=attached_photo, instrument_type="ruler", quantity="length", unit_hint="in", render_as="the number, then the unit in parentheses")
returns 16 (in)
